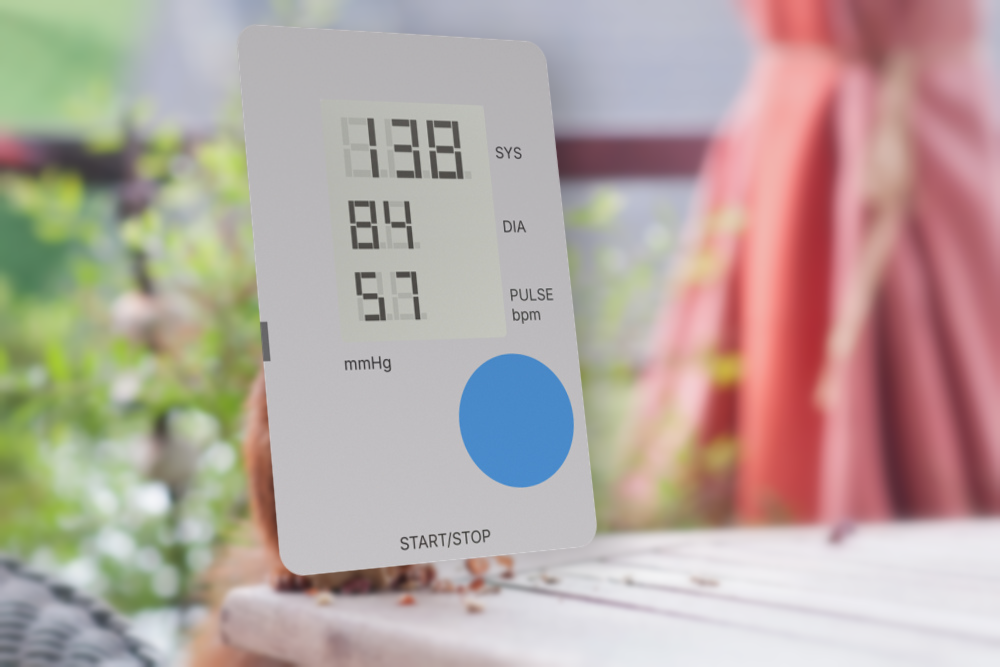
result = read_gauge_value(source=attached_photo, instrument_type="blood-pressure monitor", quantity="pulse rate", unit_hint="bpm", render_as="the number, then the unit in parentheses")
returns 57 (bpm)
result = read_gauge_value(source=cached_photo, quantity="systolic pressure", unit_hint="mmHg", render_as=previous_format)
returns 138 (mmHg)
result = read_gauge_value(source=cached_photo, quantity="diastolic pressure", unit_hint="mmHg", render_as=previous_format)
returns 84 (mmHg)
